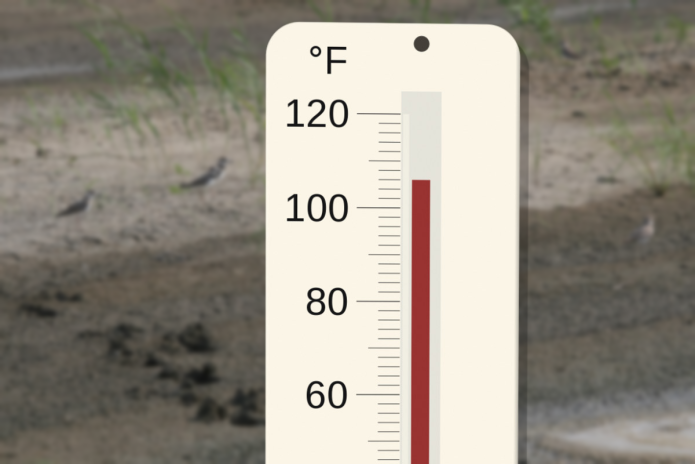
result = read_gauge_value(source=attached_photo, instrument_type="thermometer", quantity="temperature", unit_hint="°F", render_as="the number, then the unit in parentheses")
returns 106 (°F)
